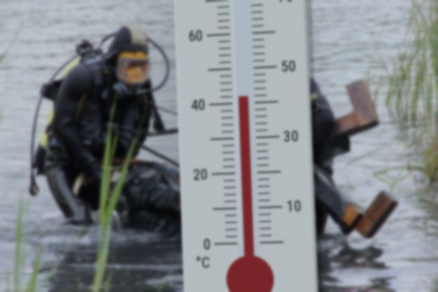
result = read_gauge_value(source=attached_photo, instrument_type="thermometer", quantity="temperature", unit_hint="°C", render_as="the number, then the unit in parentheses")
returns 42 (°C)
